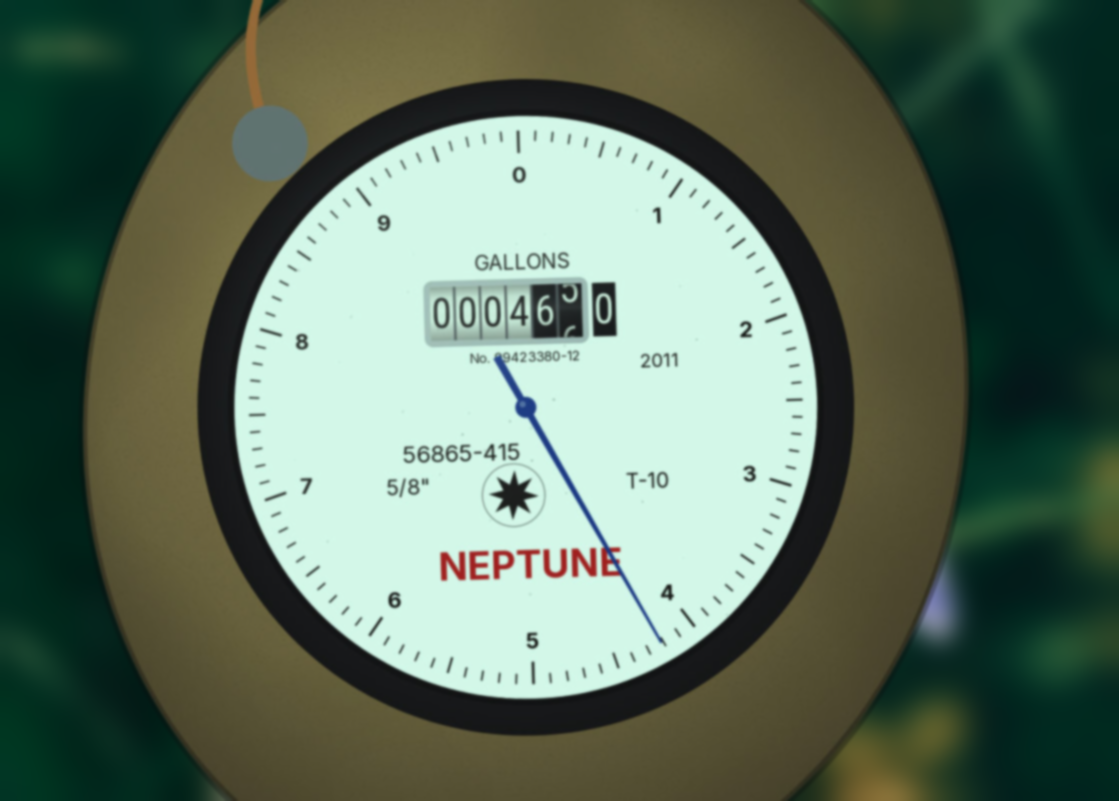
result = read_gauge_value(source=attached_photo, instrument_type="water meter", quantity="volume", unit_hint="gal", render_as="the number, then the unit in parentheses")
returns 4654.2 (gal)
